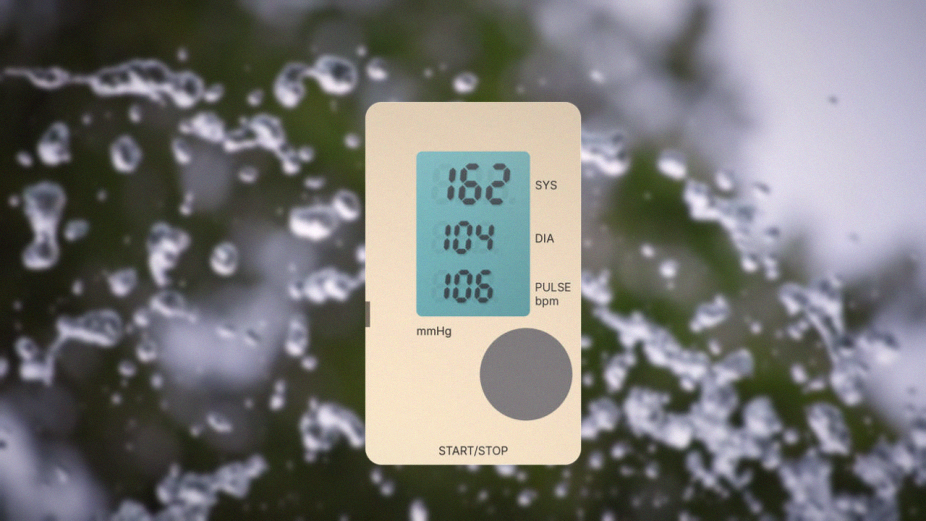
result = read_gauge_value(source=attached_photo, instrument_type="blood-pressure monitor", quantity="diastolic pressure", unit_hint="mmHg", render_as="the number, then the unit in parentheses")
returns 104 (mmHg)
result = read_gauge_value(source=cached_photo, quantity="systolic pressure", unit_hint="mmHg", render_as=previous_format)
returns 162 (mmHg)
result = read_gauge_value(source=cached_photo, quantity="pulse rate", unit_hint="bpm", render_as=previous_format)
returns 106 (bpm)
